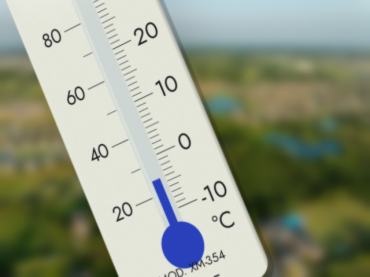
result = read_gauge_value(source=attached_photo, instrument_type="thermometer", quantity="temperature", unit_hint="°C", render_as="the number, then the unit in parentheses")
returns -4 (°C)
